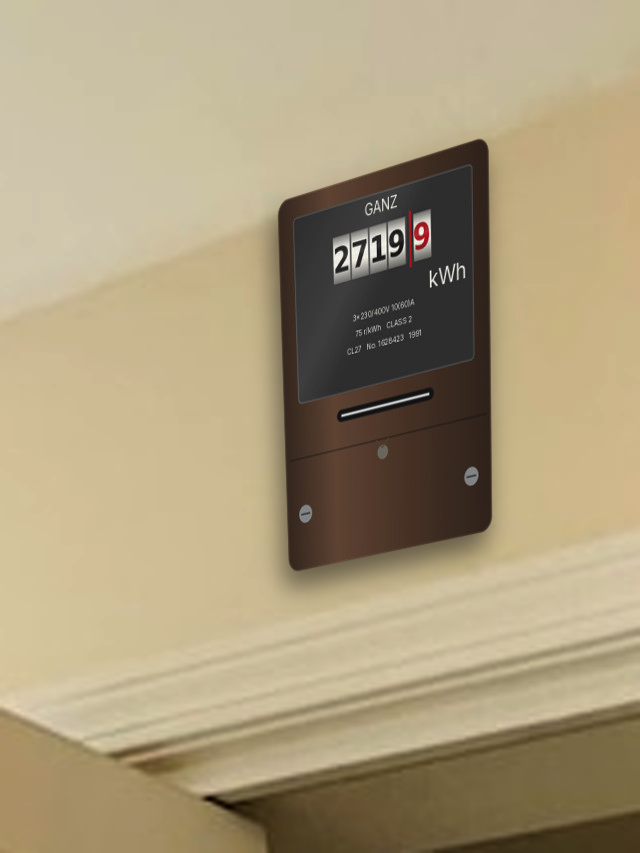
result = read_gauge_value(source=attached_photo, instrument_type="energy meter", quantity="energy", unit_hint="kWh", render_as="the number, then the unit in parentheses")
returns 2719.9 (kWh)
